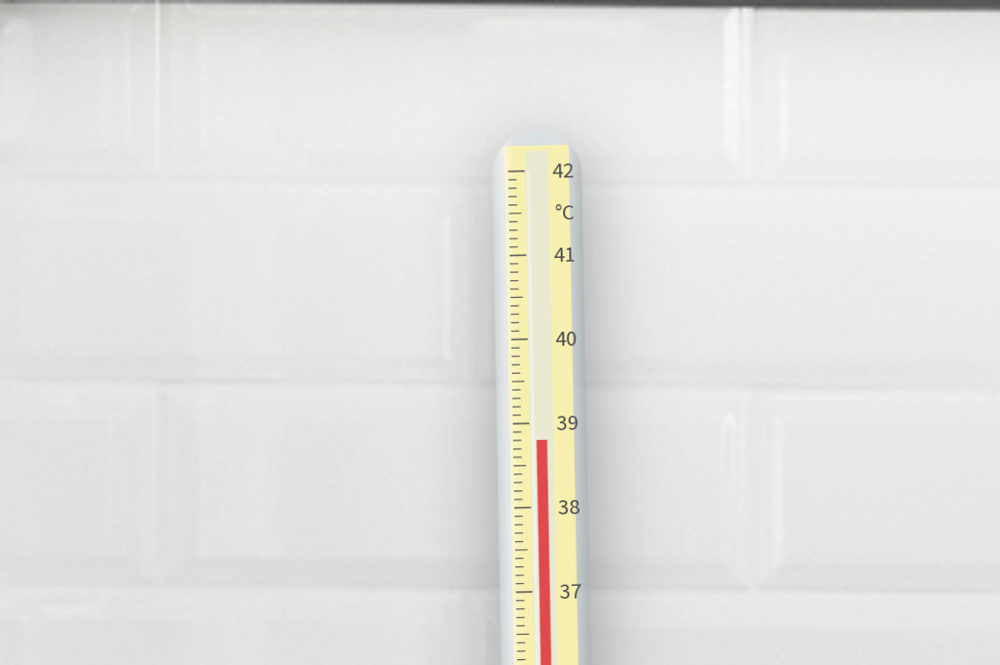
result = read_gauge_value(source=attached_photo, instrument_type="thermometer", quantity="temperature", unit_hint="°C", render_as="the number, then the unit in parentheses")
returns 38.8 (°C)
